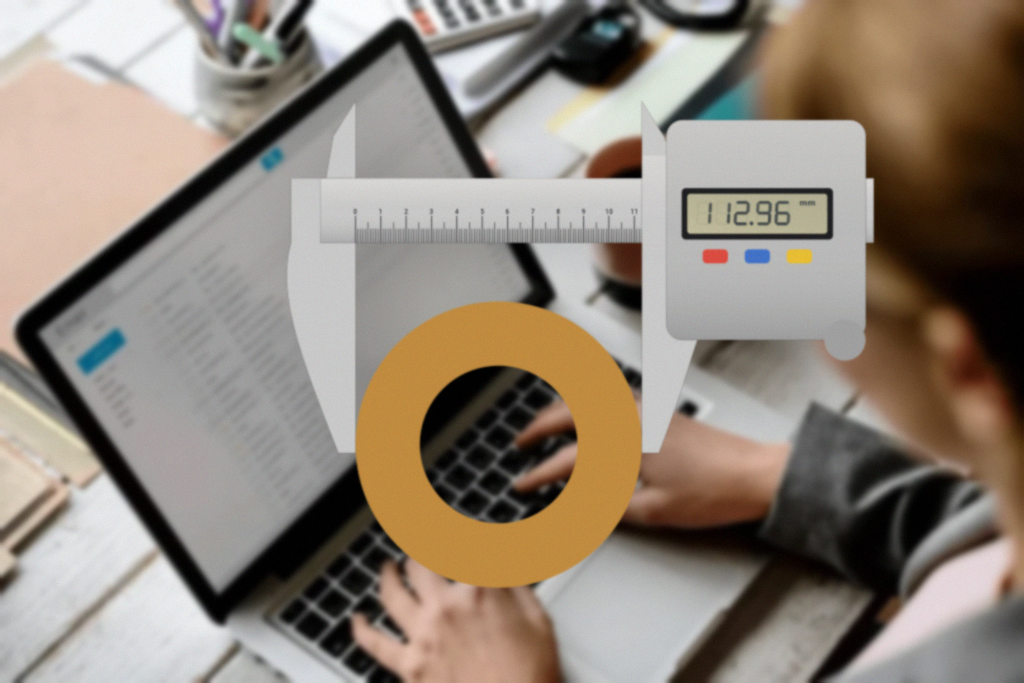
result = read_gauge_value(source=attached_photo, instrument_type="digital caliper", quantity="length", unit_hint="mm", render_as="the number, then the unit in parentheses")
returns 112.96 (mm)
